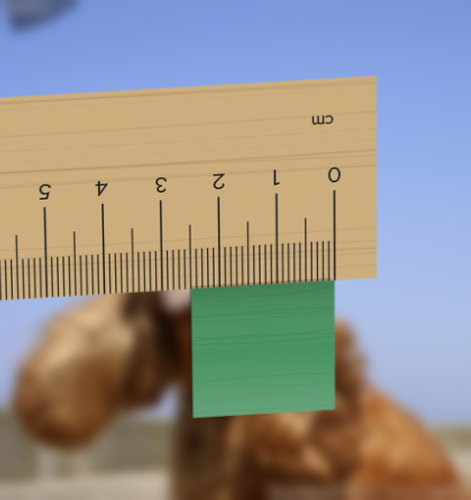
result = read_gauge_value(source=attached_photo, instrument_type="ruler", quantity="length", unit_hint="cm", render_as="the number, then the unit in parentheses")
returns 2.5 (cm)
